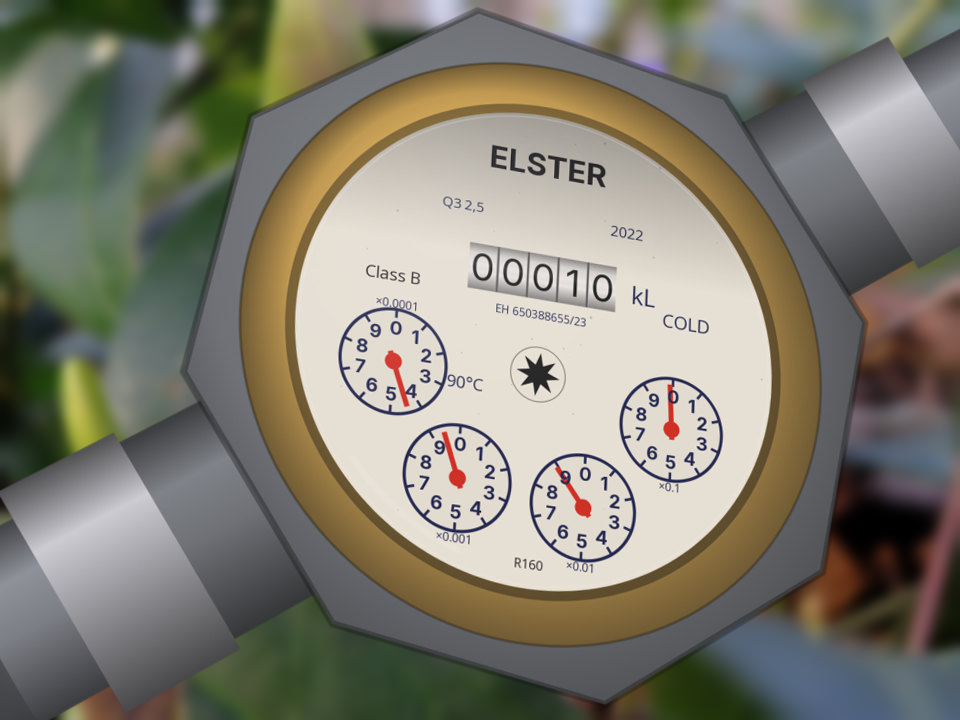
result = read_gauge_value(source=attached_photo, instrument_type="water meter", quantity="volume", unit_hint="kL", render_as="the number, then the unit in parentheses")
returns 9.9894 (kL)
